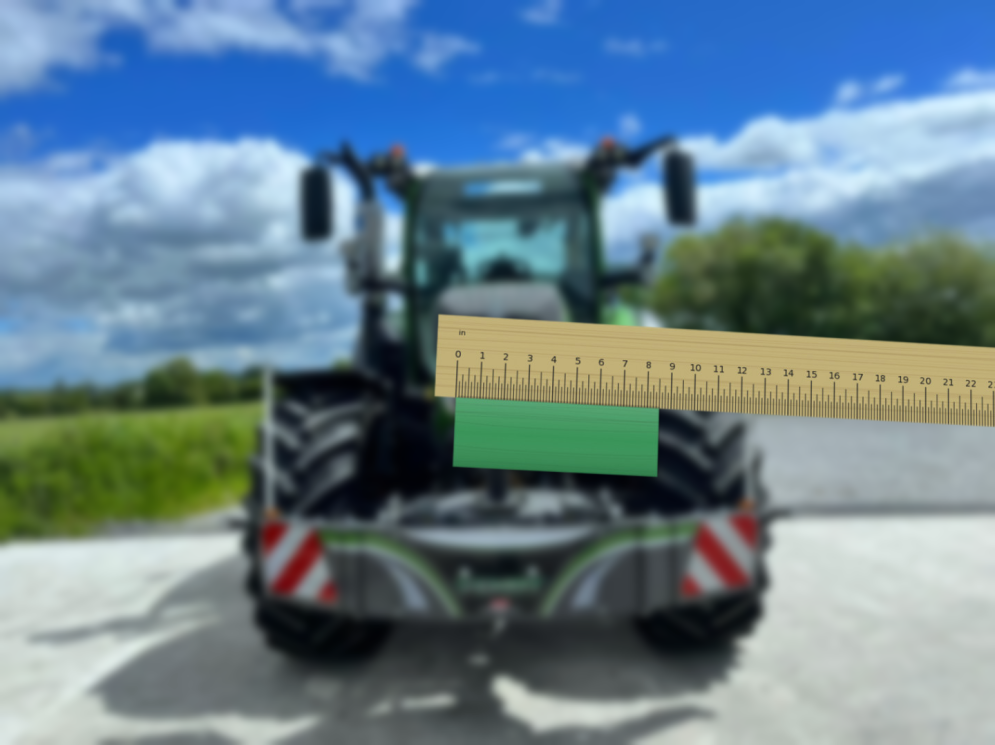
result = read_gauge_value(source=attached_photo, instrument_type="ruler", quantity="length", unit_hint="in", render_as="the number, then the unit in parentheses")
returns 8.5 (in)
